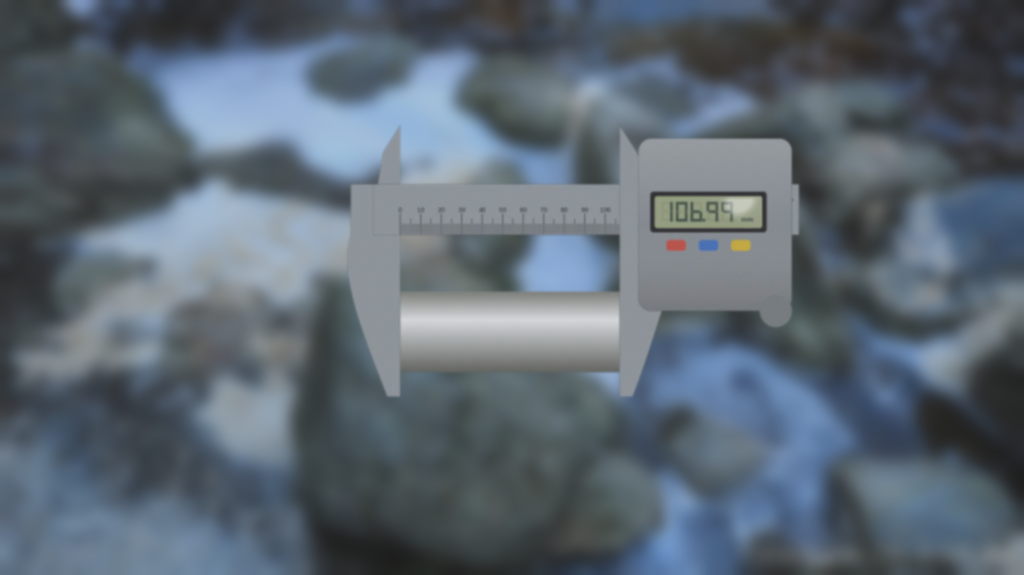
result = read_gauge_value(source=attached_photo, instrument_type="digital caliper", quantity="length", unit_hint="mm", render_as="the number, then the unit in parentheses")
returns 106.99 (mm)
